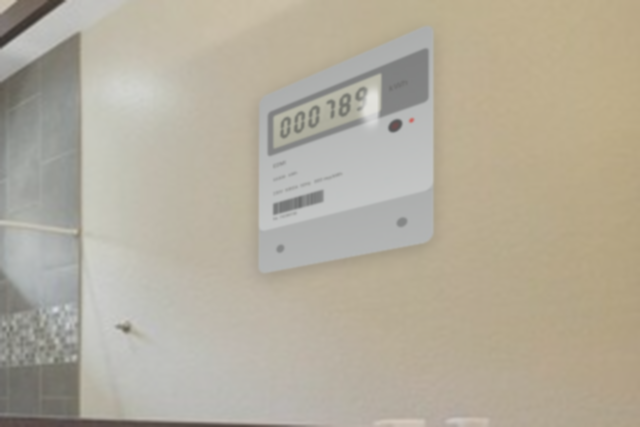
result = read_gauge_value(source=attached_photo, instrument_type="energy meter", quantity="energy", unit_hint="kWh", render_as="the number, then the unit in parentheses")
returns 789 (kWh)
